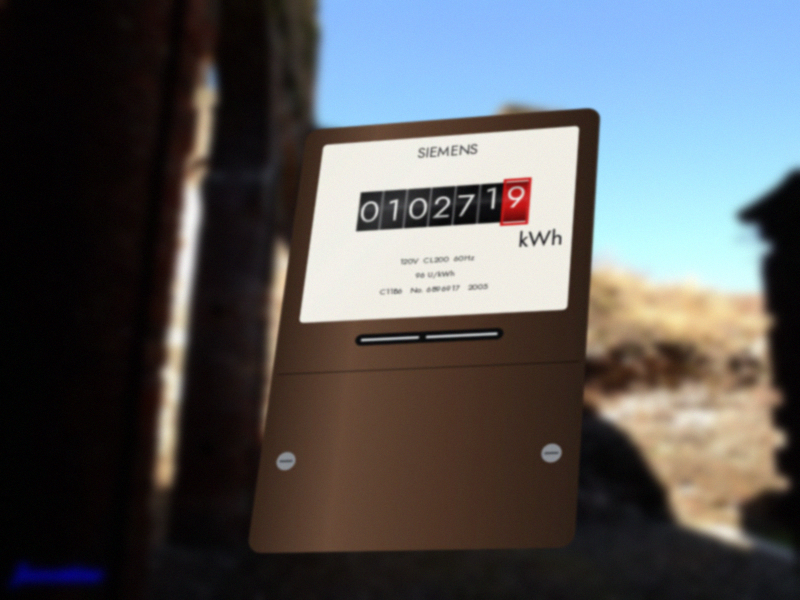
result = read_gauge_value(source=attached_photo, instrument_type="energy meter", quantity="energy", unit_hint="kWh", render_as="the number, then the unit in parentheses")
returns 10271.9 (kWh)
